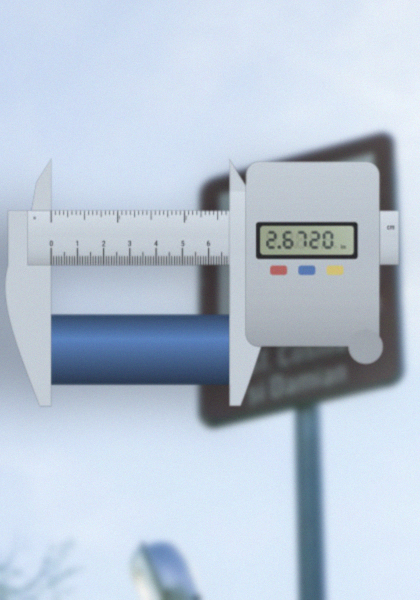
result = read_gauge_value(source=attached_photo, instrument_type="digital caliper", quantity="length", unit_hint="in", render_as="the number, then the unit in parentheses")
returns 2.6720 (in)
